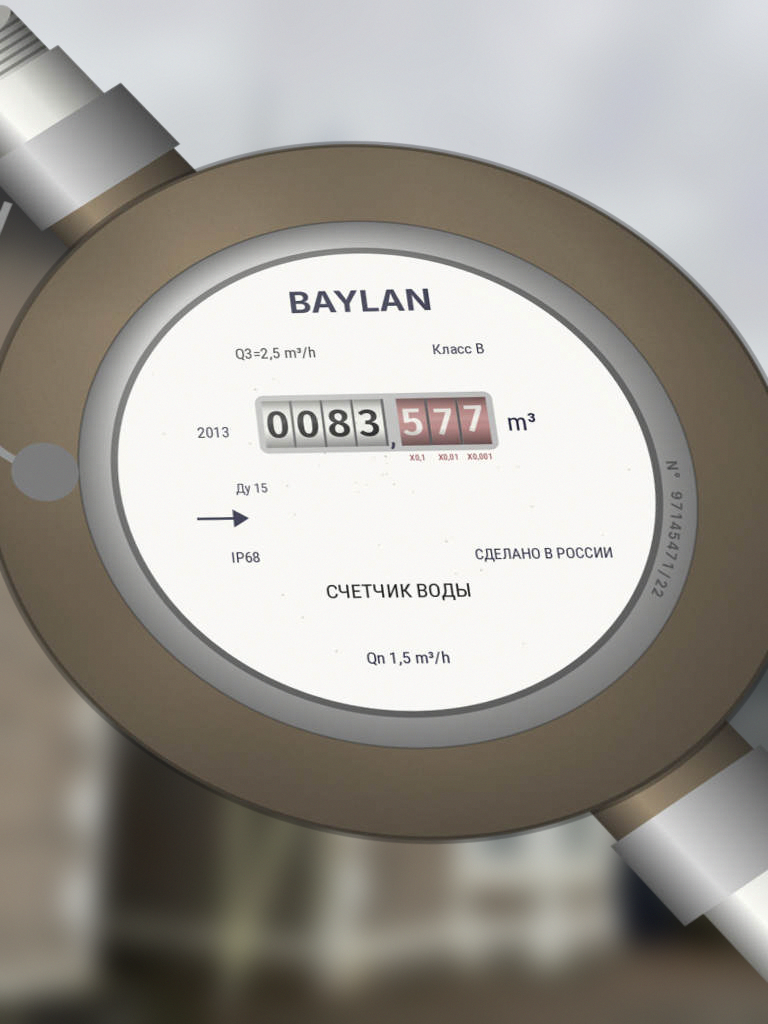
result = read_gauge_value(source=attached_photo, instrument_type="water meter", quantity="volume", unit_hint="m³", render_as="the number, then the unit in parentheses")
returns 83.577 (m³)
